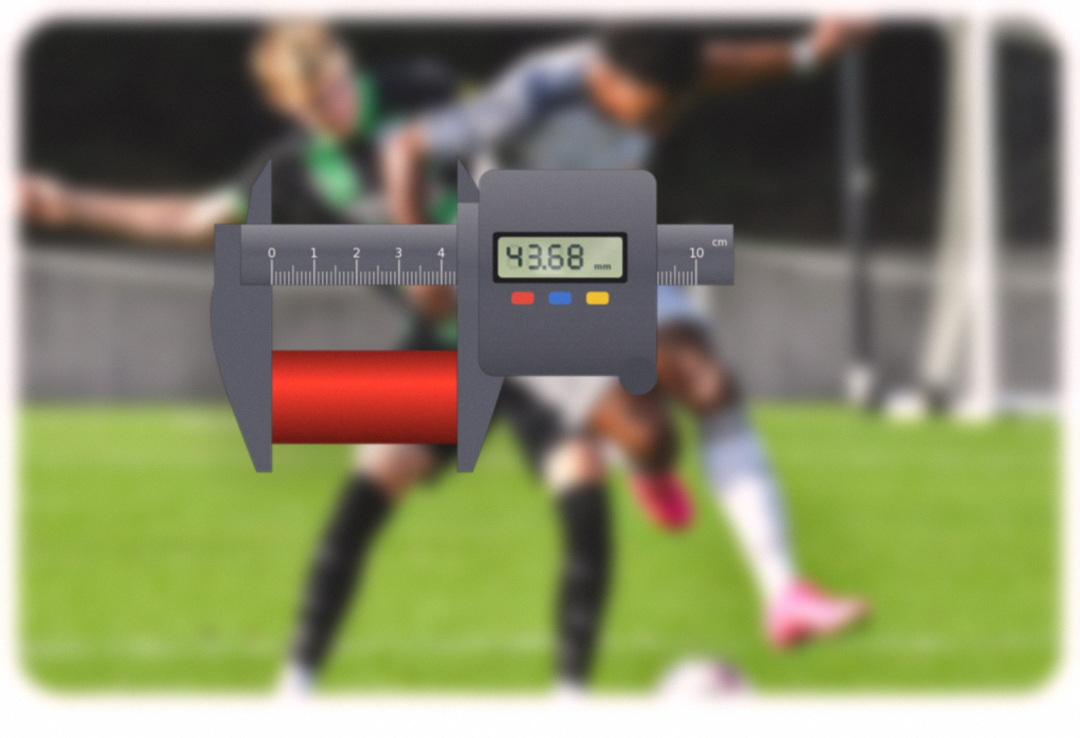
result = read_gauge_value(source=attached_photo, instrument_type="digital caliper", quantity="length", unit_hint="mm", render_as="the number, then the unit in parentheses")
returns 43.68 (mm)
